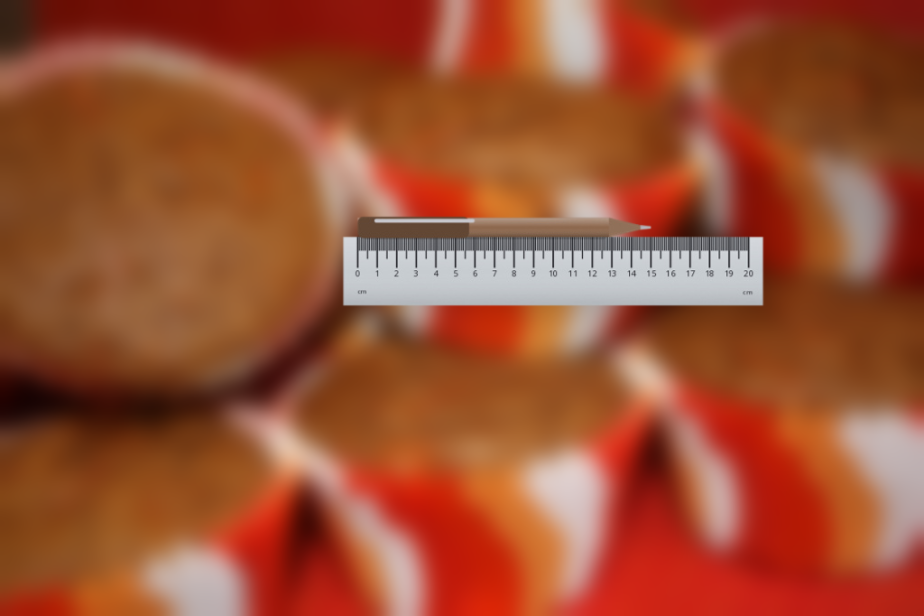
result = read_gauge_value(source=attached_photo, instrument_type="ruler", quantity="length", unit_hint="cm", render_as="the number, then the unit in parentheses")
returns 15 (cm)
